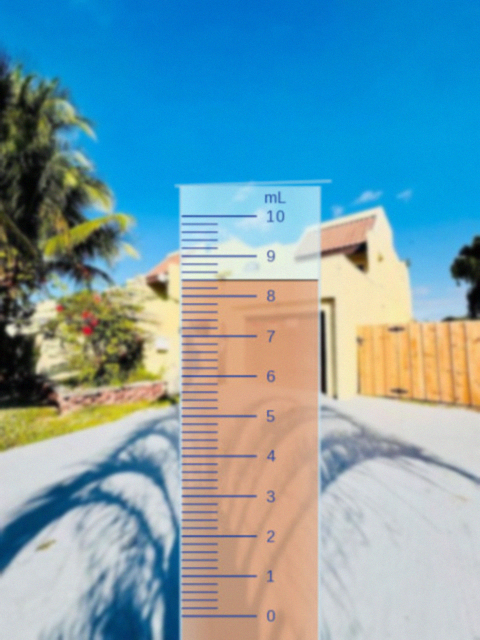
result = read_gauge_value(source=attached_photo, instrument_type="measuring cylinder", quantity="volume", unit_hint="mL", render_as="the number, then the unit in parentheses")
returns 8.4 (mL)
